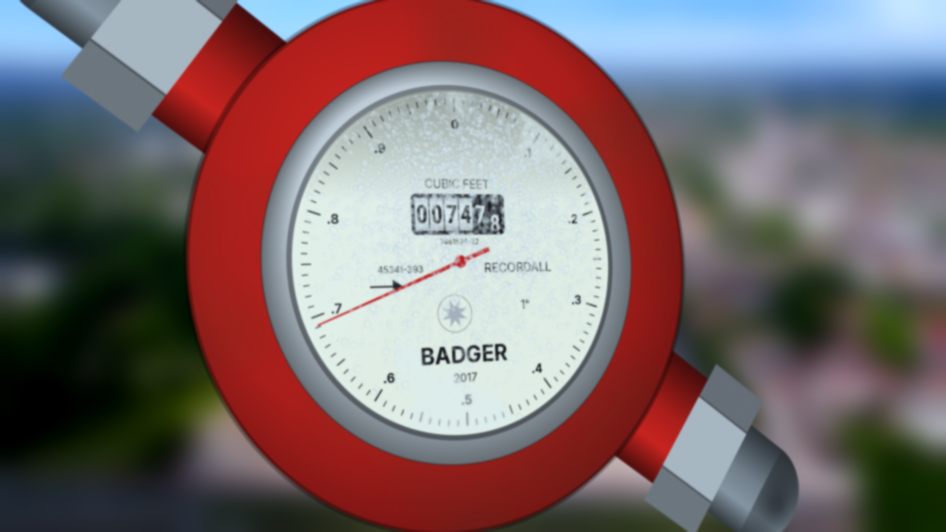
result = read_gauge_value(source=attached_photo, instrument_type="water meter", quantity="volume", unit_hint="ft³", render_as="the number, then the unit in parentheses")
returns 7477.69 (ft³)
